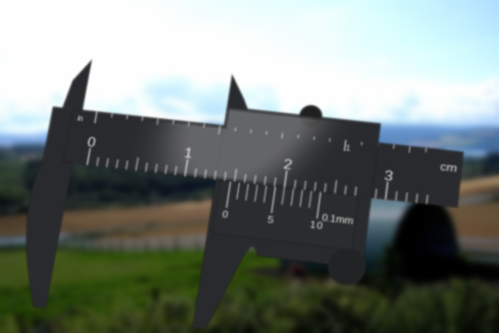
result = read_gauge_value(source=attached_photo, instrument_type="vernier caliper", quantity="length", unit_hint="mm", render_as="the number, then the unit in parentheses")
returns 14.6 (mm)
